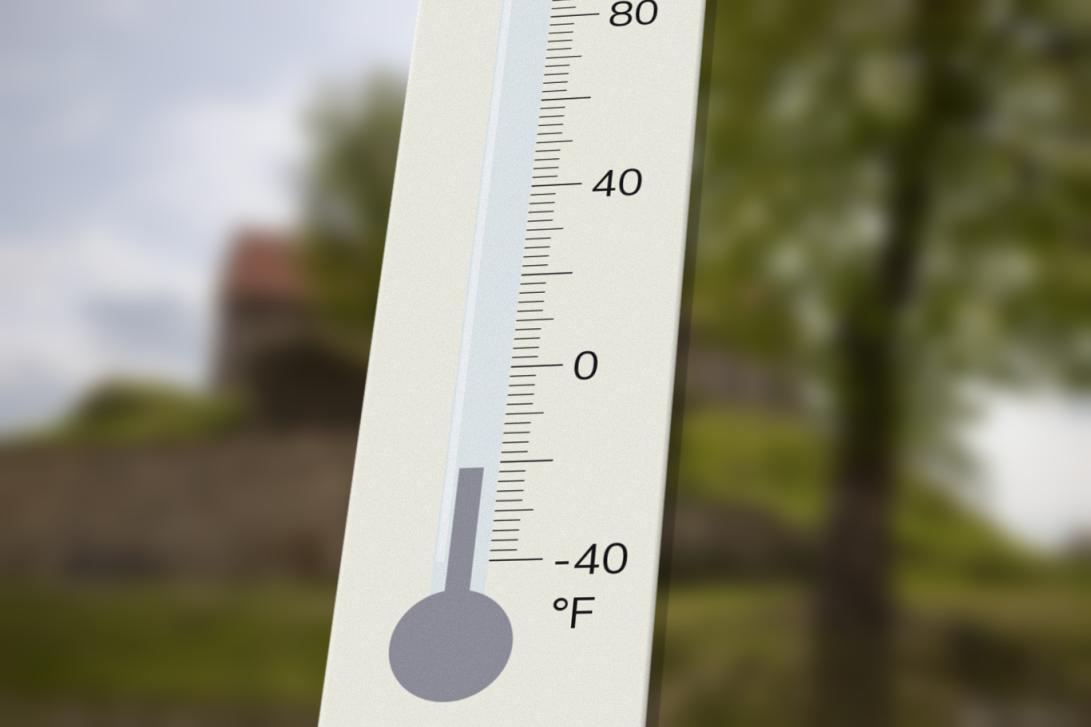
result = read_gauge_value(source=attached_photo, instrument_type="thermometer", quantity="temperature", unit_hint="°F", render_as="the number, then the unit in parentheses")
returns -21 (°F)
